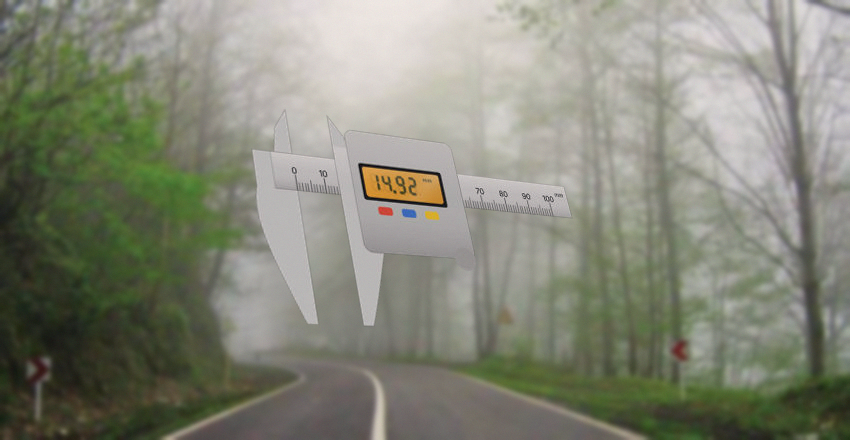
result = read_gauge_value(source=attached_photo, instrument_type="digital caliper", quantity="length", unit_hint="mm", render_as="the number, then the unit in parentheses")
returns 14.92 (mm)
